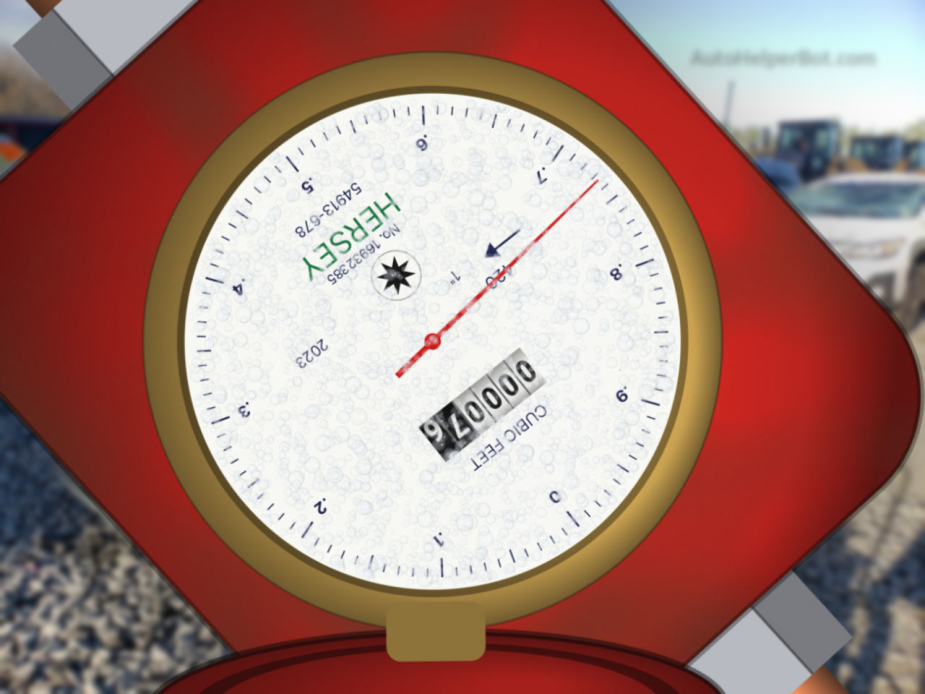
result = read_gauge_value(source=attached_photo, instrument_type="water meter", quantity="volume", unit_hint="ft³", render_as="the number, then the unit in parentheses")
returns 75.73 (ft³)
